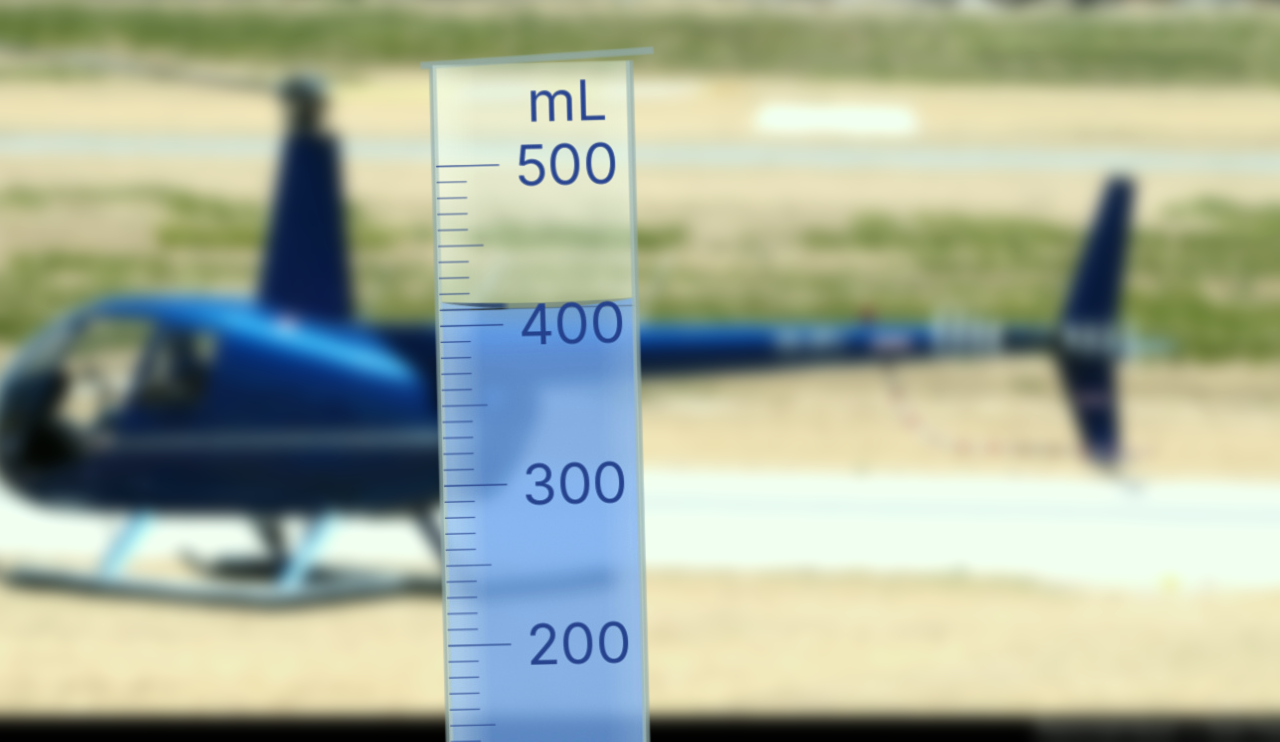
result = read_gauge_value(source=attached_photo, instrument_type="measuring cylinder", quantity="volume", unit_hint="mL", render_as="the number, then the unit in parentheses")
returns 410 (mL)
